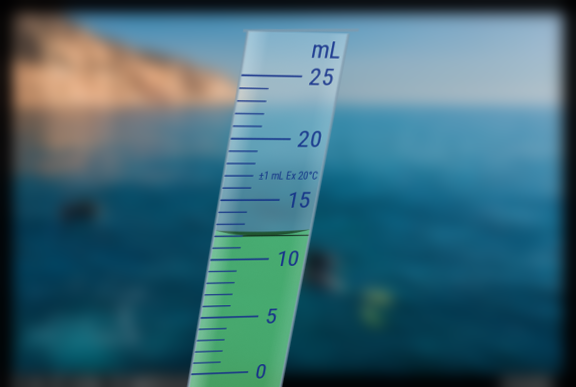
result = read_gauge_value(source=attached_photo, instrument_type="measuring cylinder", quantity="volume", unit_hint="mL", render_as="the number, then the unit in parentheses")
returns 12 (mL)
